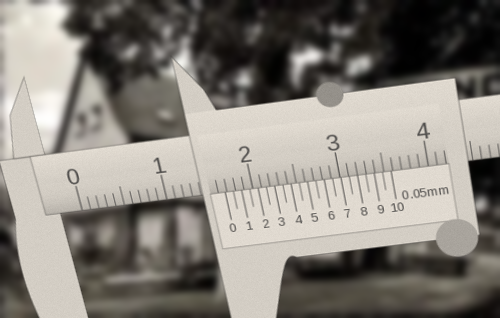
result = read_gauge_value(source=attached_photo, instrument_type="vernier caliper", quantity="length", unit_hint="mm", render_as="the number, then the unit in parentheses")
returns 16.8 (mm)
